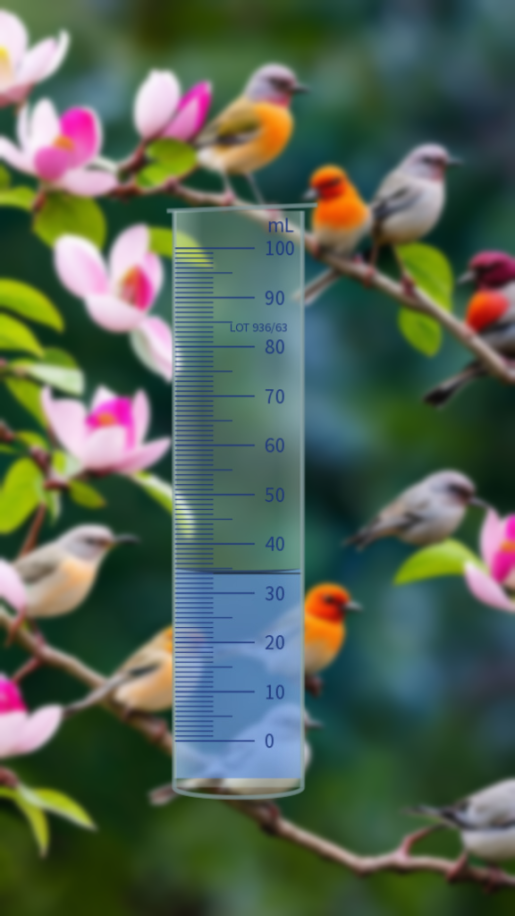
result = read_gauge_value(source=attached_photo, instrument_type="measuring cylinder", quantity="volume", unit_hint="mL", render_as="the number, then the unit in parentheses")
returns 34 (mL)
